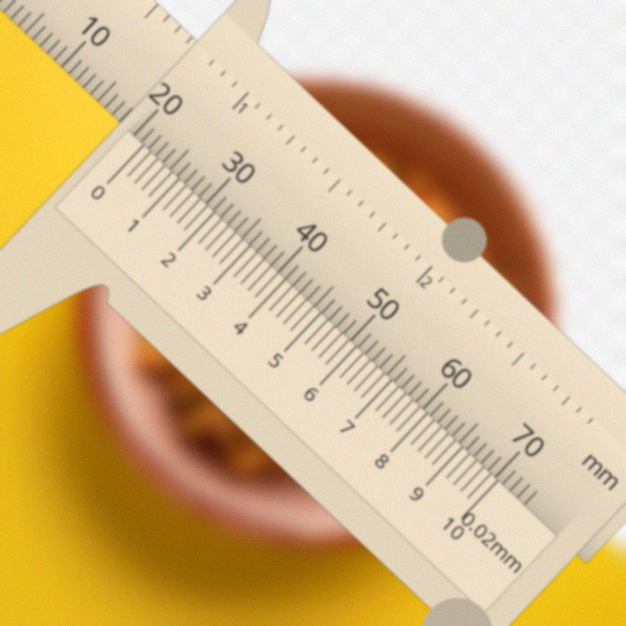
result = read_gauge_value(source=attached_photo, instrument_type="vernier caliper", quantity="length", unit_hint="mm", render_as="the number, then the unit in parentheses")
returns 21.4 (mm)
